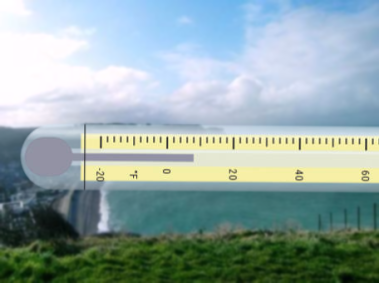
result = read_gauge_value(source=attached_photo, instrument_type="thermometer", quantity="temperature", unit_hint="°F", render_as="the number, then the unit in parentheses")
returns 8 (°F)
